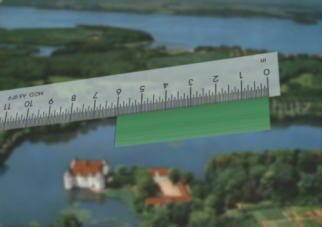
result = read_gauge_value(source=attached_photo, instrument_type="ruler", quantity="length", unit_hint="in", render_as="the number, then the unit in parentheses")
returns 6 (in)
